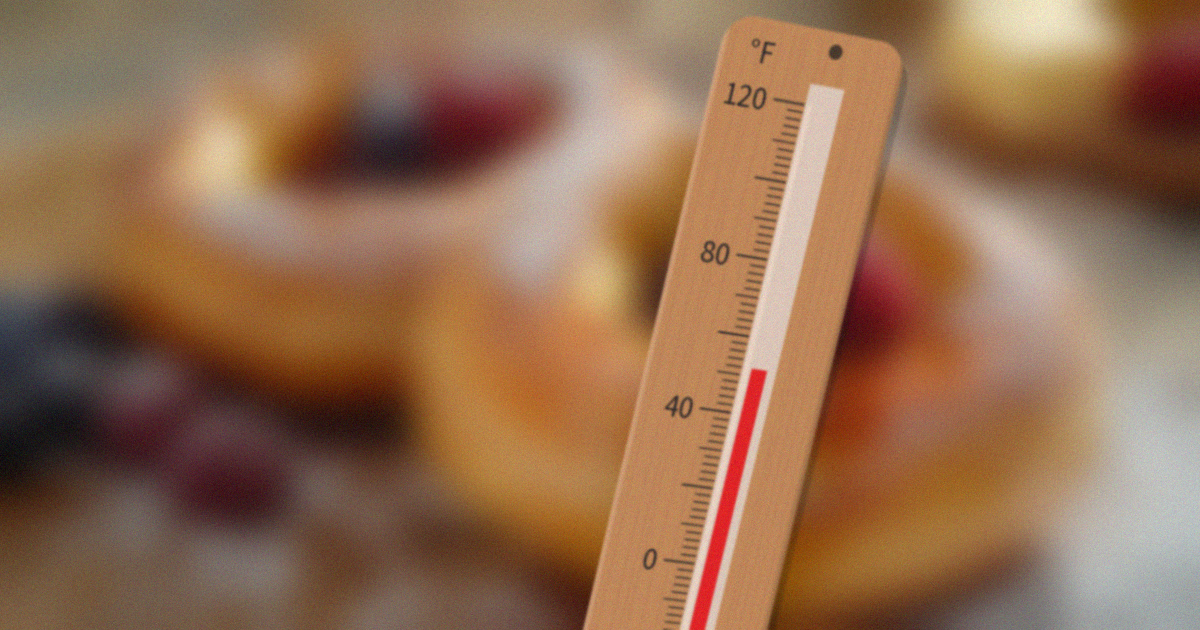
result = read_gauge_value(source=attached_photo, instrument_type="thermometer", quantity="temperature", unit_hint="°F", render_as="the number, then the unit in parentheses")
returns 52 (°F)
